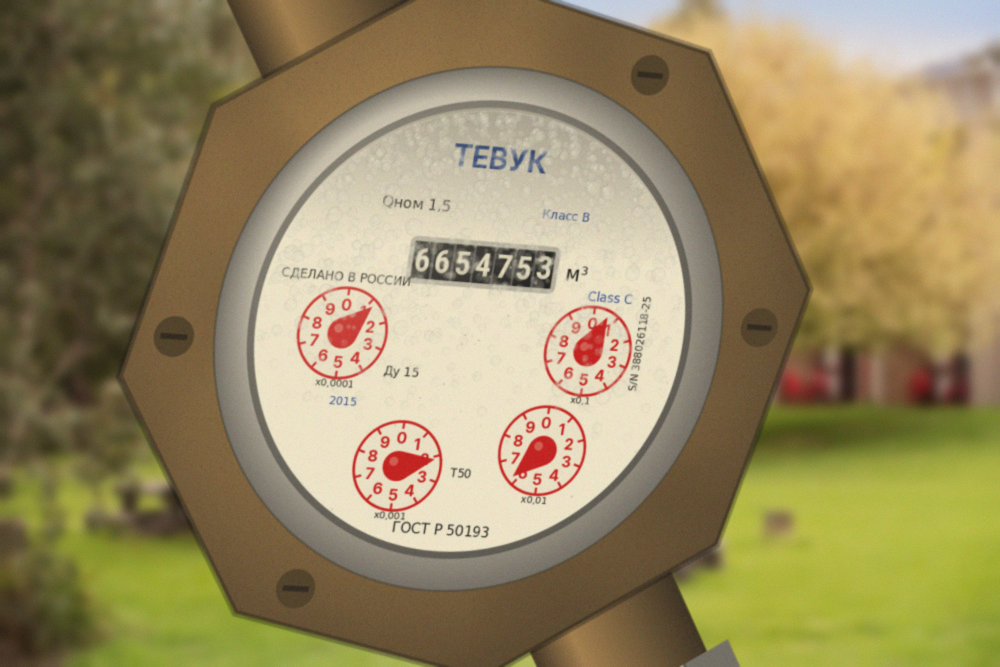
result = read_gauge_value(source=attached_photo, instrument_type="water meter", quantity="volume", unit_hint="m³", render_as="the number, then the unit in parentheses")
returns 6654753.0621 (m³)
